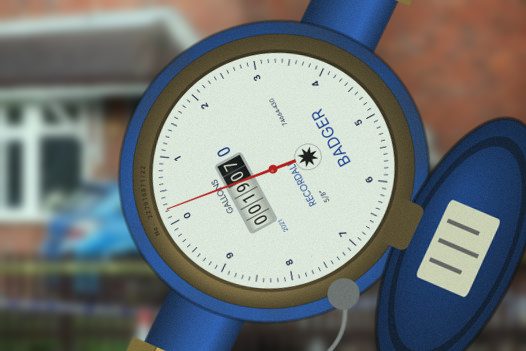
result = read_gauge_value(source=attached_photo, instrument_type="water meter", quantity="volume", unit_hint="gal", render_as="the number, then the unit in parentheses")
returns 19070.2 (gal)
